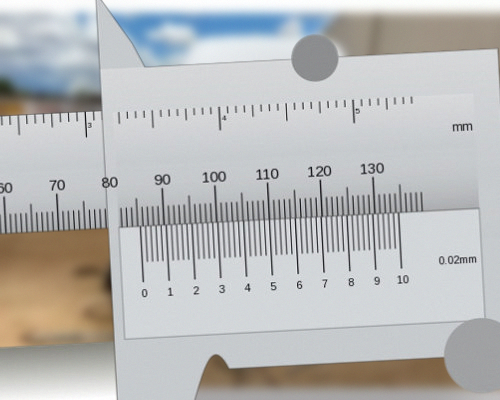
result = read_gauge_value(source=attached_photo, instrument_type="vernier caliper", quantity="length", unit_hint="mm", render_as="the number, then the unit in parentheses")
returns 85.5 (mm)
